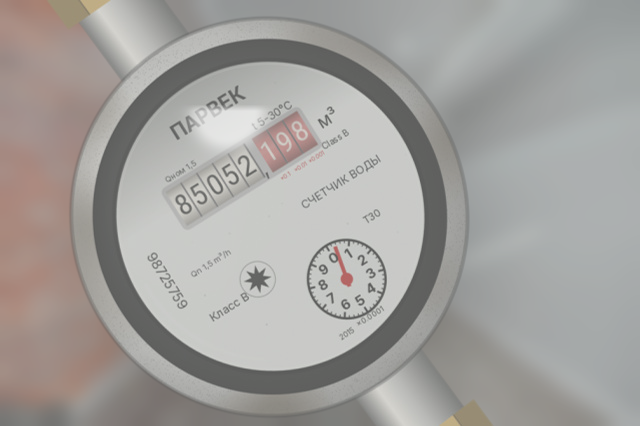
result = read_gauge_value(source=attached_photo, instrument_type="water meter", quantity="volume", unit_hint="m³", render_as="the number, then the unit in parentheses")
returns 85052.1980 (m³)
